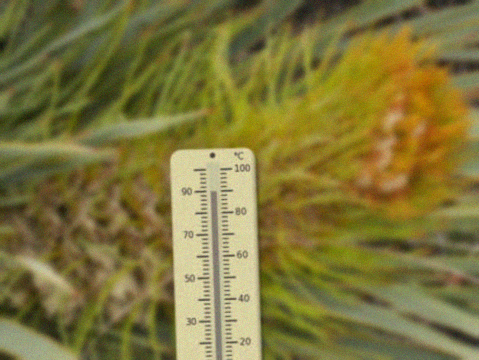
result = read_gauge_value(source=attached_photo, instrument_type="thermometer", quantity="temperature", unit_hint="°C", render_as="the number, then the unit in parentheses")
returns 90 (°C)
